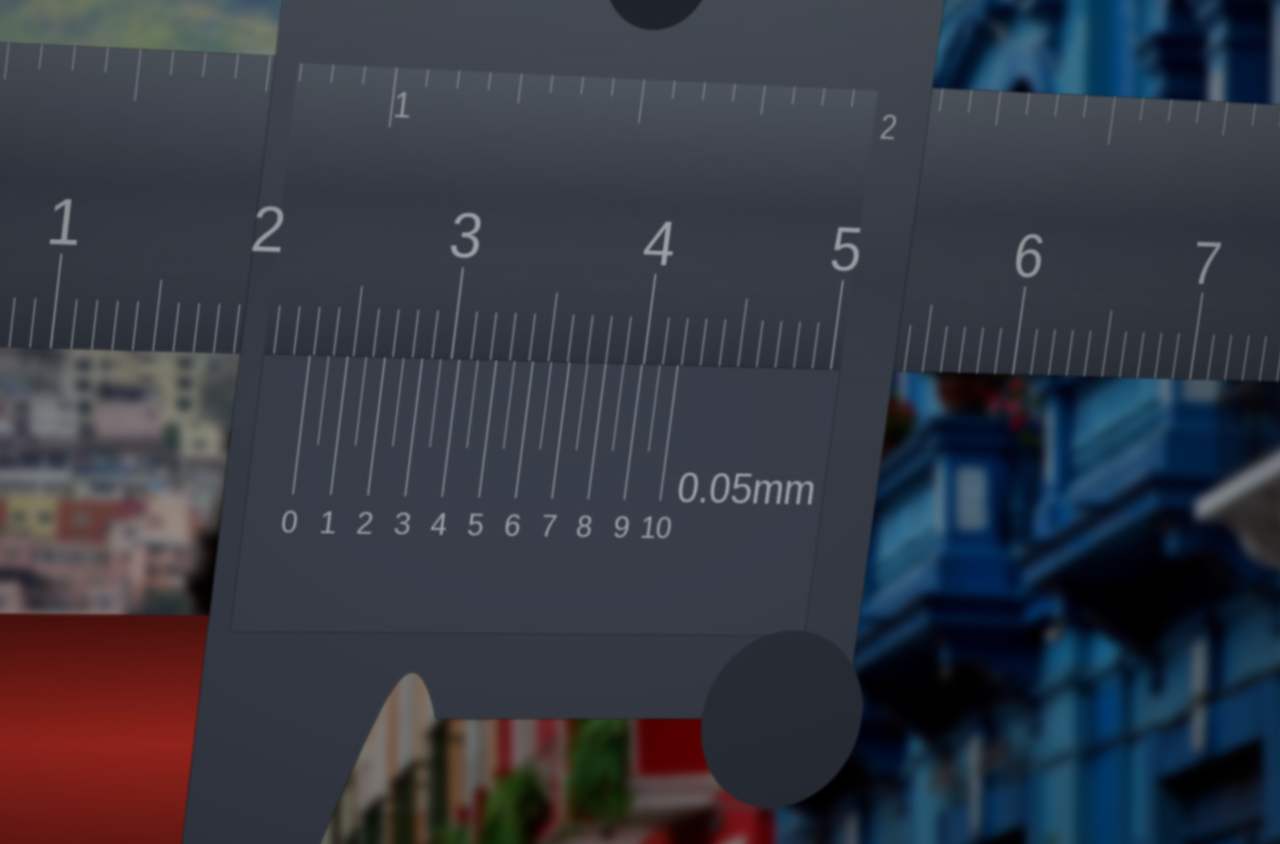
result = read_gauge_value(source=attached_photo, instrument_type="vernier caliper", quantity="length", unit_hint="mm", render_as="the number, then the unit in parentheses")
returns 22.8 (mm)
